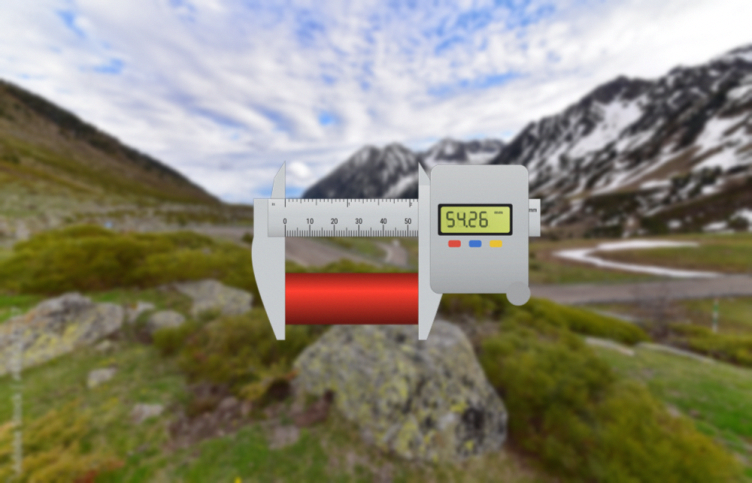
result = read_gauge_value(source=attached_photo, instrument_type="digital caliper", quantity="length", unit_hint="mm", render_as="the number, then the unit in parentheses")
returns 54.26 (mm)
